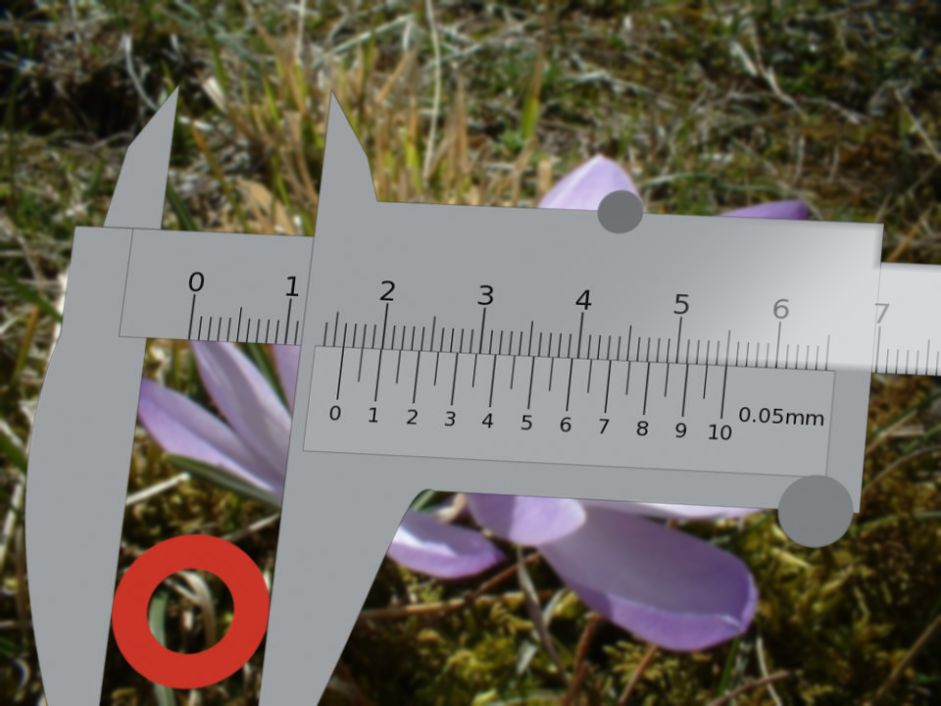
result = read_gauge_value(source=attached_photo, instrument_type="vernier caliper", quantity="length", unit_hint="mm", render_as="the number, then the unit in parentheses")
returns 16.0 (mm)
